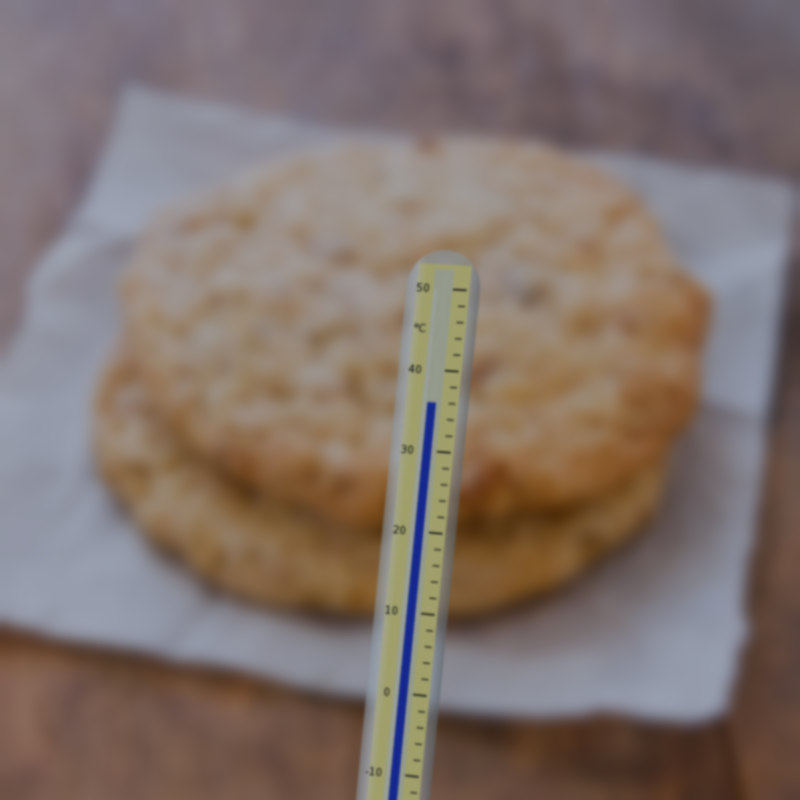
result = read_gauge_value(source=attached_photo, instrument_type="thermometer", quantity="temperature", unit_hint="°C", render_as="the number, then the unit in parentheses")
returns 36 (°C)
